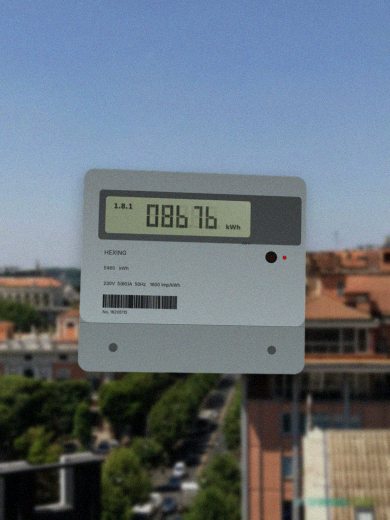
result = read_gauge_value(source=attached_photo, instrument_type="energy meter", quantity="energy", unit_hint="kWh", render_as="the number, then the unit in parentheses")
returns 8676 (kWh)
